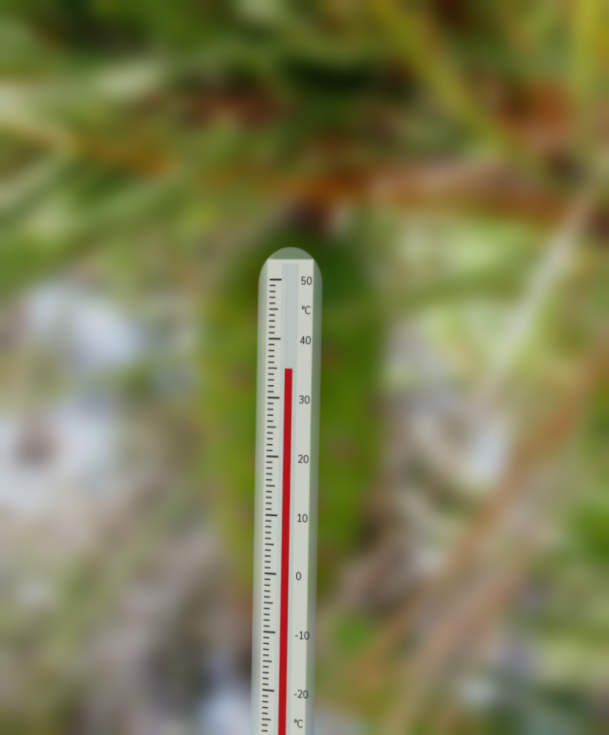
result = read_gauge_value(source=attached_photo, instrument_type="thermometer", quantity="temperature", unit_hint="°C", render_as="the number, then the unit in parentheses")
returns 35 (°C)
